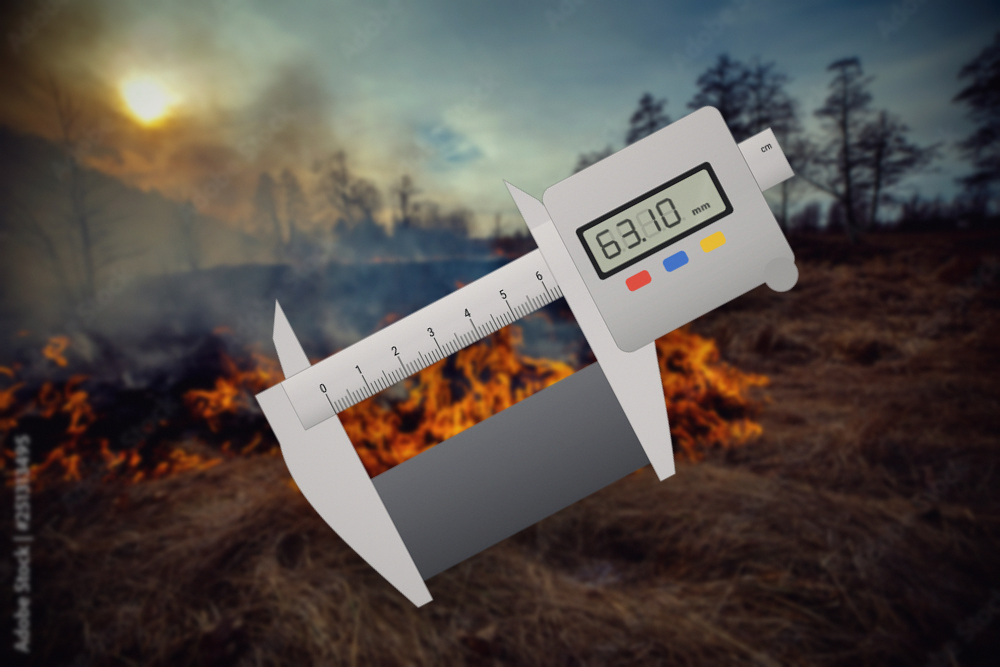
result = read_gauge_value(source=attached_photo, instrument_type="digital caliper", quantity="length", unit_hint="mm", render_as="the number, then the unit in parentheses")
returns 63.10 (mm)
